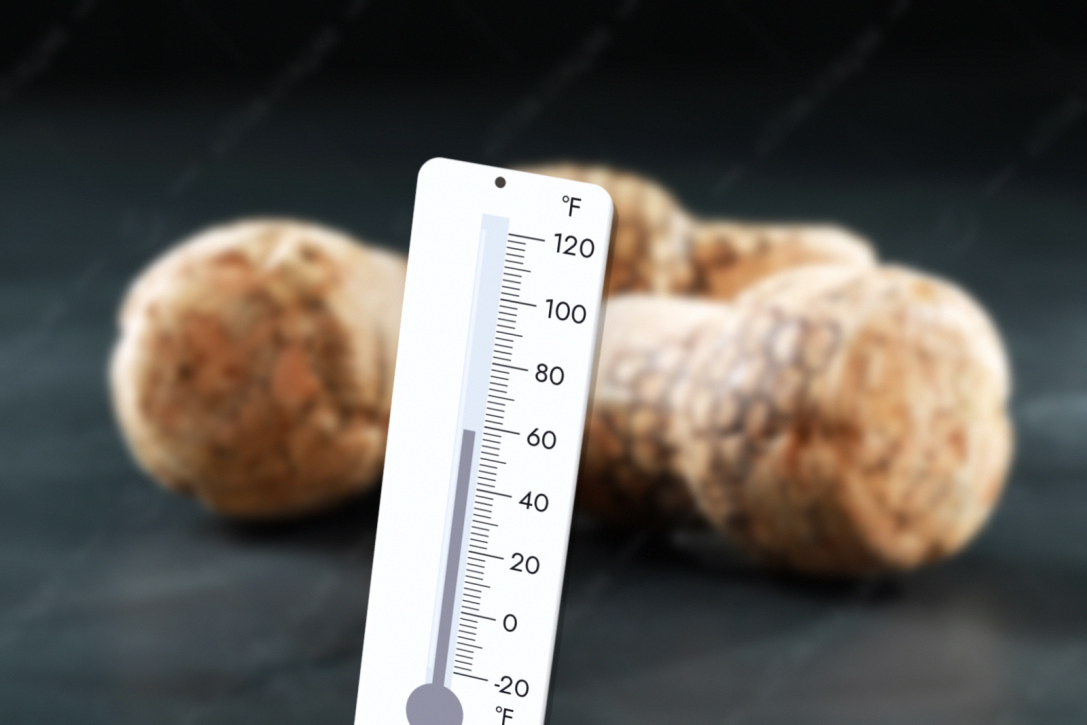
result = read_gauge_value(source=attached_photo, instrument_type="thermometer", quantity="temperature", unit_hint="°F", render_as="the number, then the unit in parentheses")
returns 58 (°F)
